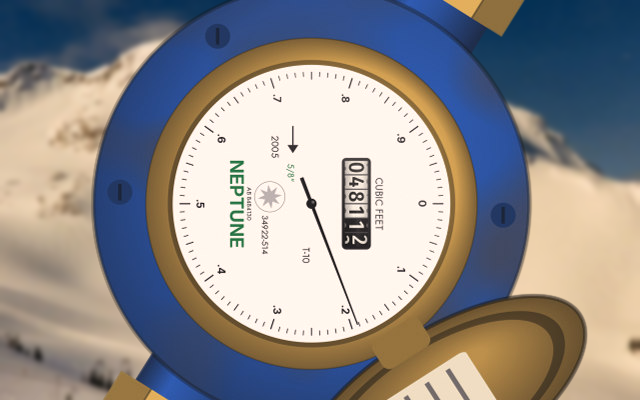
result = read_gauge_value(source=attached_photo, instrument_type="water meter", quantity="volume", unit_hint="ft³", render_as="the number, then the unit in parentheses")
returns 48112.19 (ft³)
